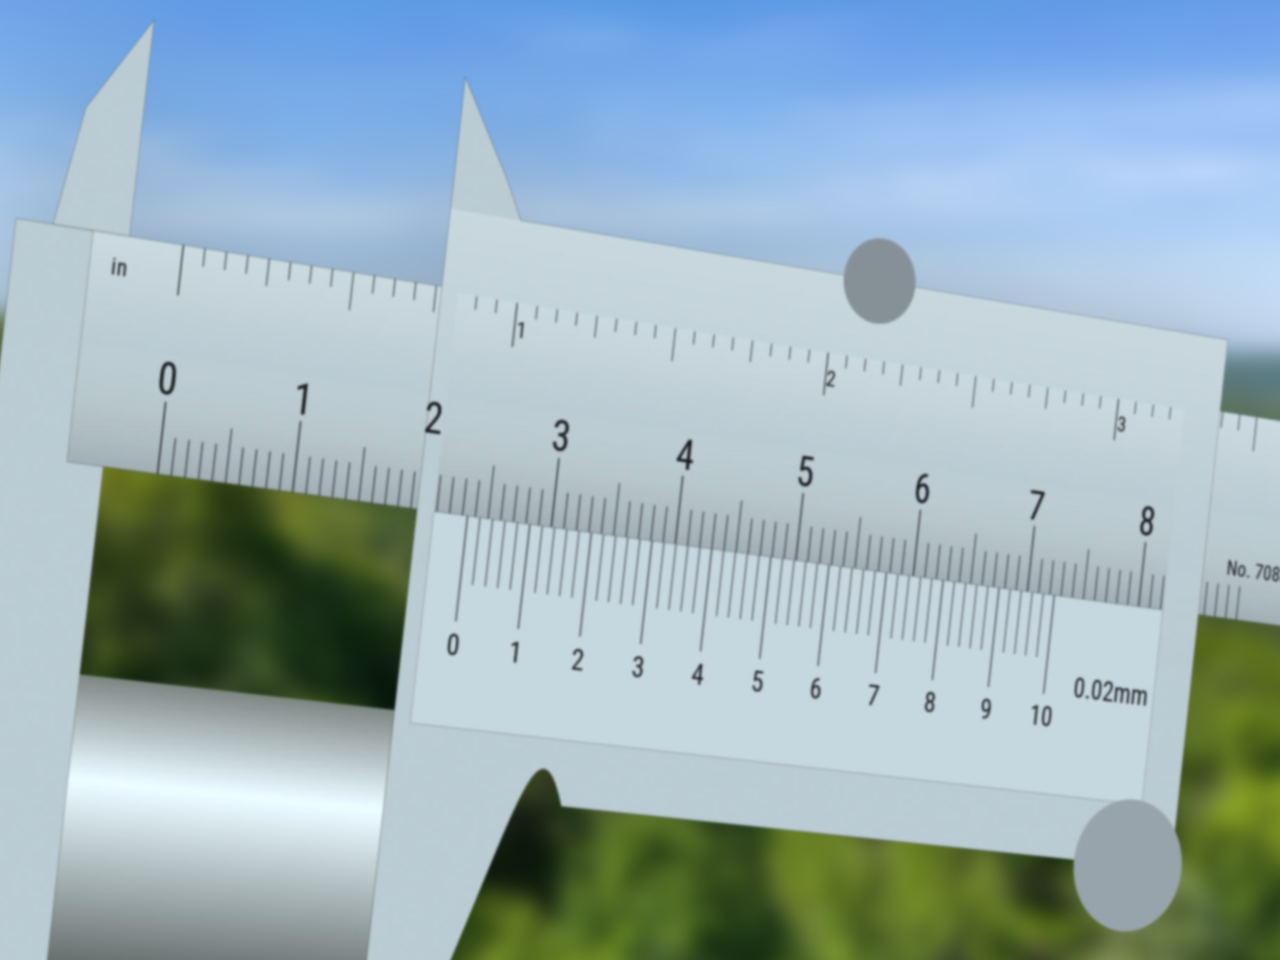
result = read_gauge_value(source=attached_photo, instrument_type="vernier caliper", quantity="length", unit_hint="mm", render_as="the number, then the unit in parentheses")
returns 23.4 (mm)
